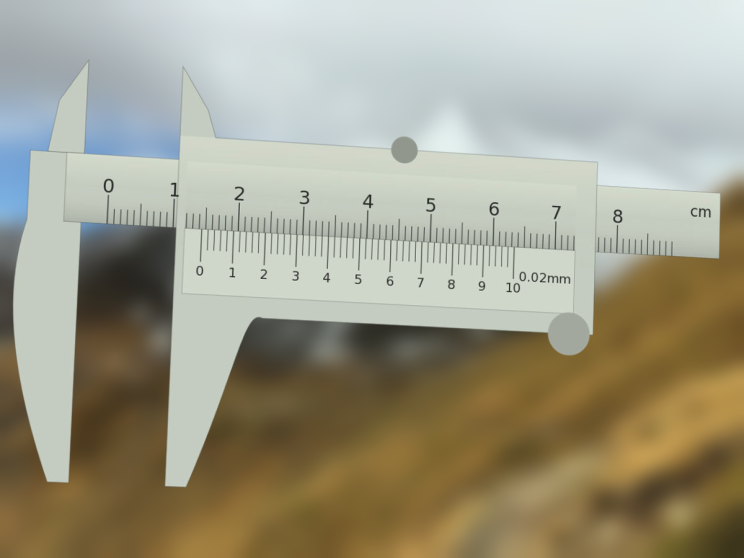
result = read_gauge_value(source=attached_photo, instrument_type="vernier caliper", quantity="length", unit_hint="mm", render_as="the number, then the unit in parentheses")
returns 14.4 (mm)
